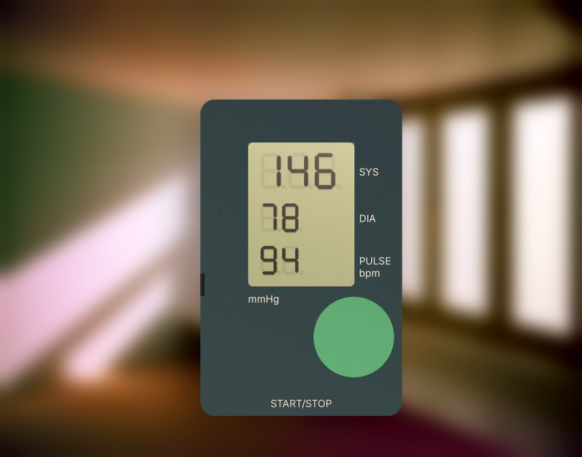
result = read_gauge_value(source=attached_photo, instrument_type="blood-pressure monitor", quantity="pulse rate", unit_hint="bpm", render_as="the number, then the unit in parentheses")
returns 94 (bpm)
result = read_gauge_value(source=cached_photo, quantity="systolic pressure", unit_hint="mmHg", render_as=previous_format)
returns 146 (mmHg)
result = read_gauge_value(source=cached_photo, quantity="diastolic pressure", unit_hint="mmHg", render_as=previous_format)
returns 78 (mmHg)
